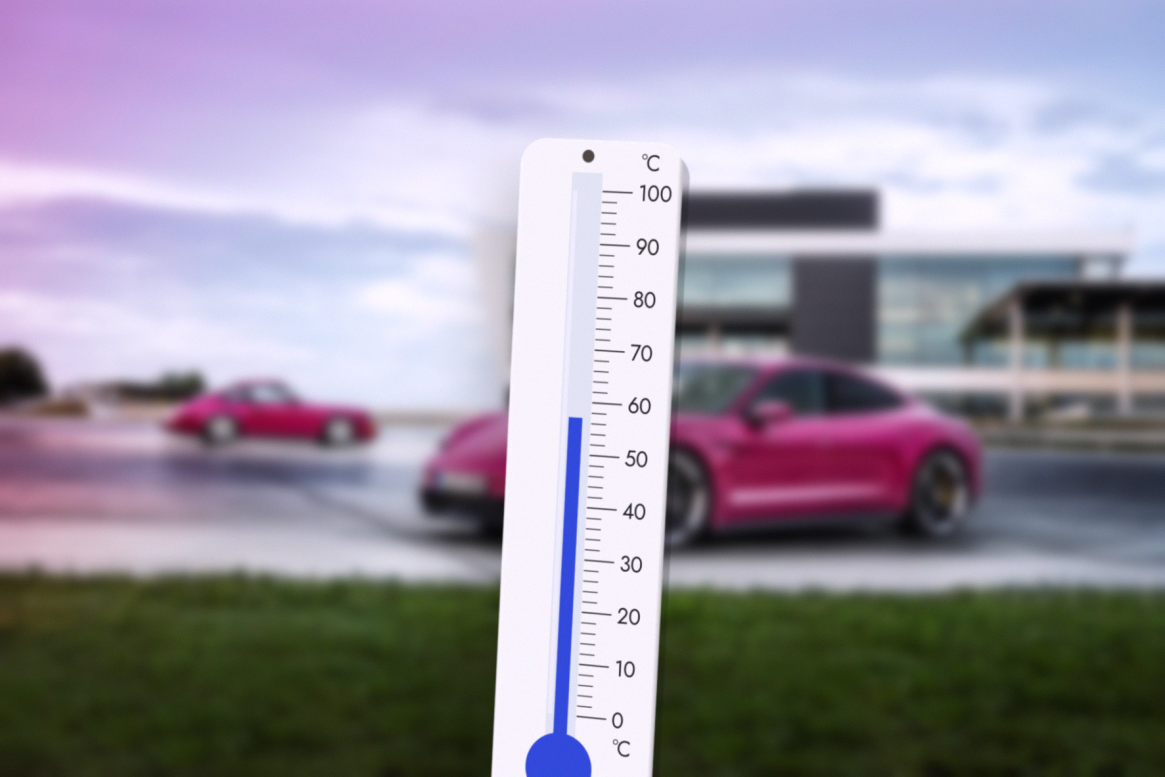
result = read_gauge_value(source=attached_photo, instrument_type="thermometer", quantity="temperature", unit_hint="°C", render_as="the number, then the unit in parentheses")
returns 57 (°C)
